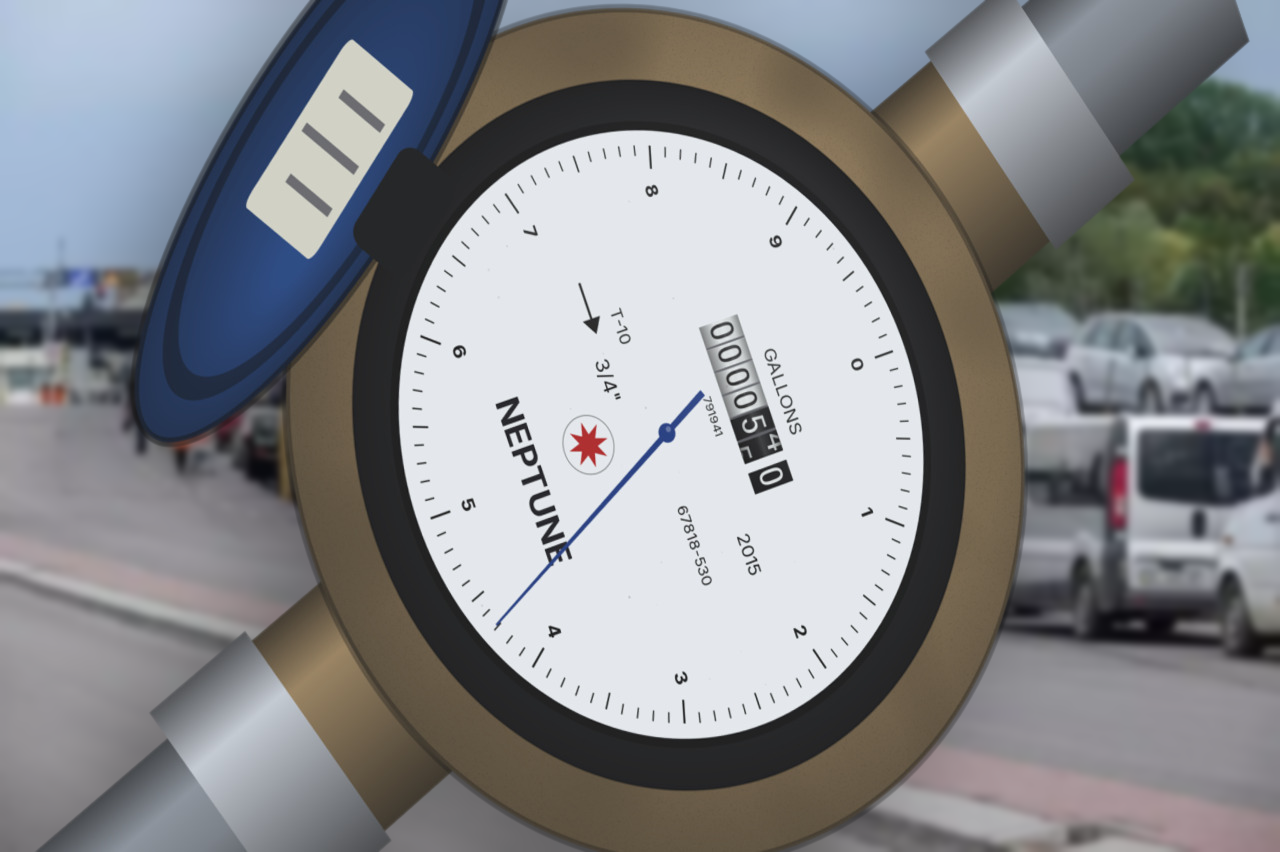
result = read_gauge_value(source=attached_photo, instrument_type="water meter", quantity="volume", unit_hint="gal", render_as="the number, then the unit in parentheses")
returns 544.3 (gal)
